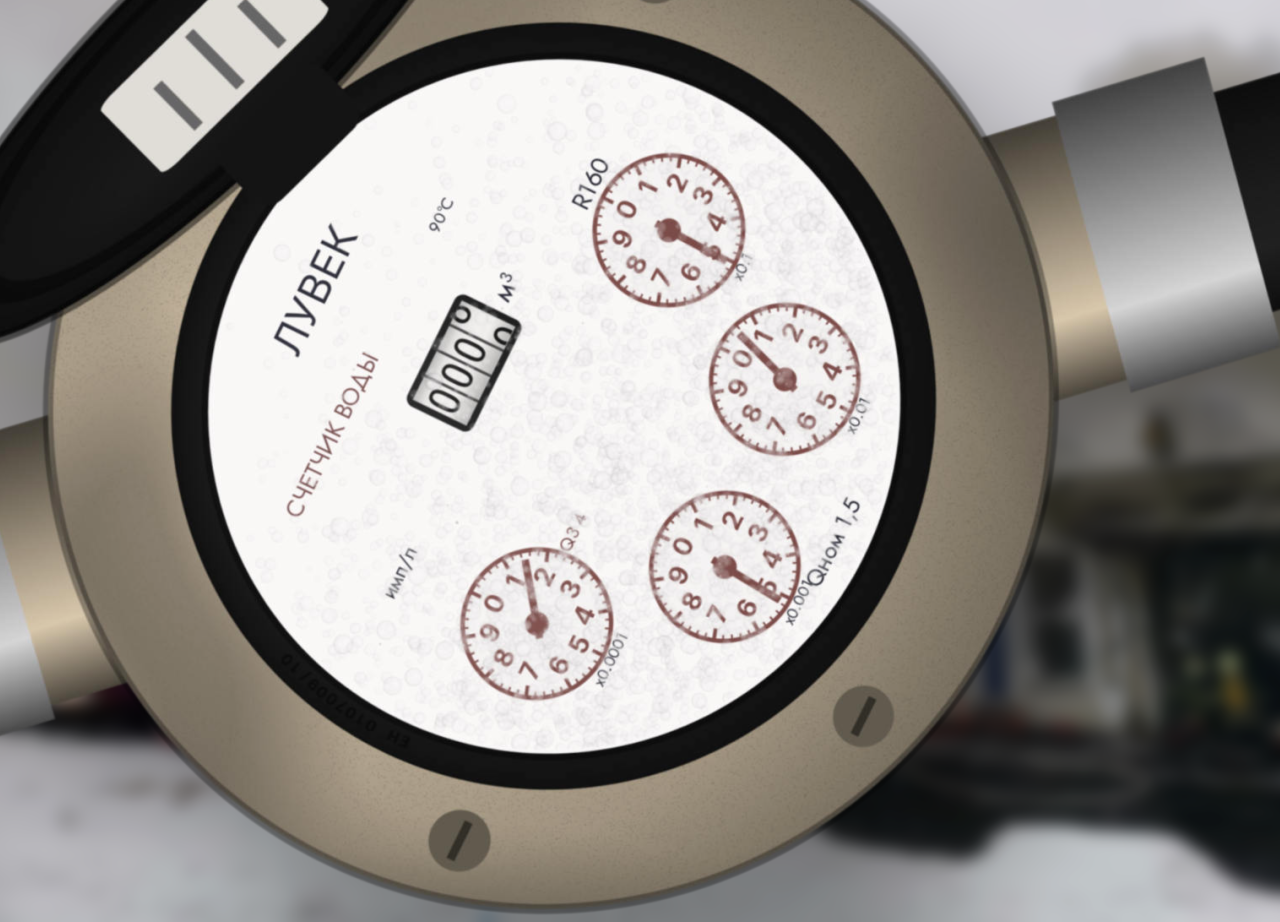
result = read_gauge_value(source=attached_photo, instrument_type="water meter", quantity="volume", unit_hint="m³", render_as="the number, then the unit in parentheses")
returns 8.5051 (m³)
